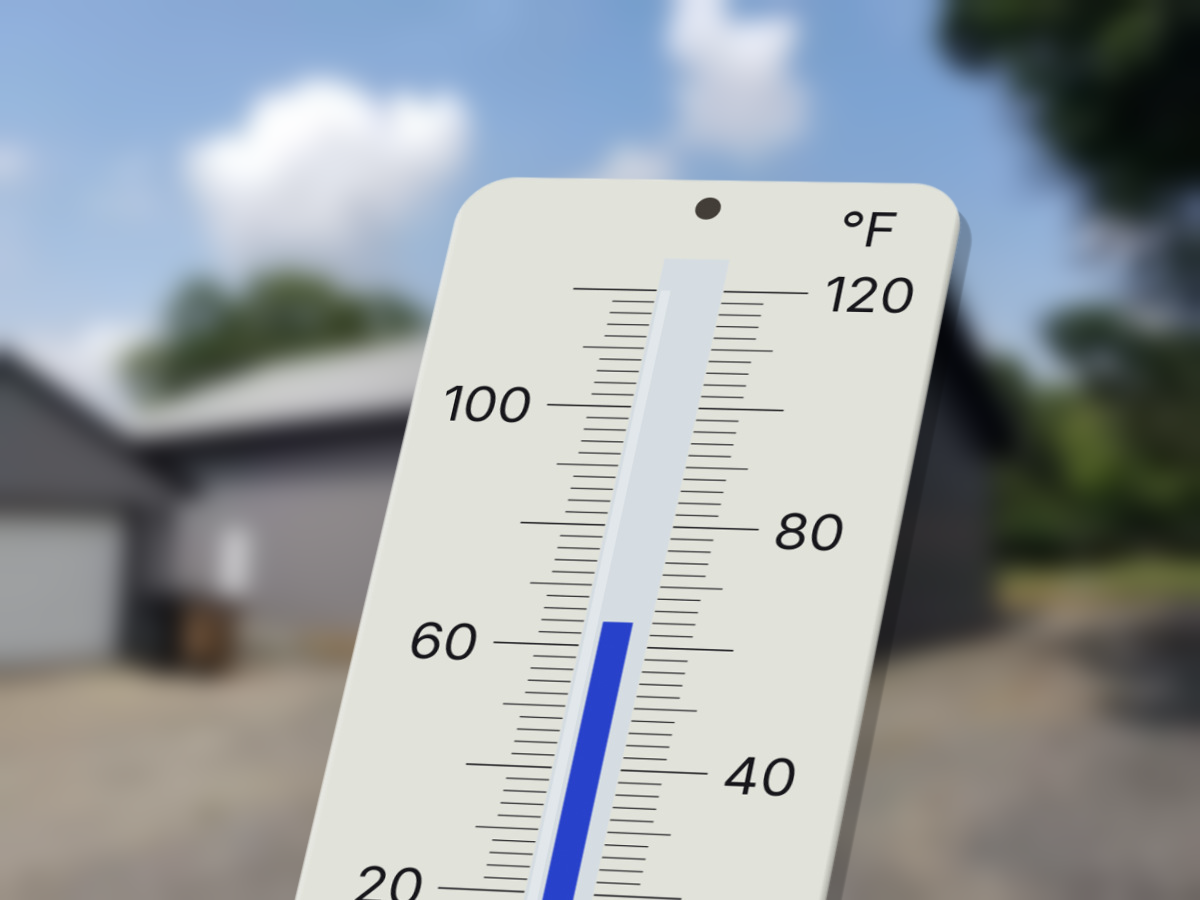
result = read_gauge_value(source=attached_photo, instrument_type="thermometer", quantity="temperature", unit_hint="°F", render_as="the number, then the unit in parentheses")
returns 64 (°F)
